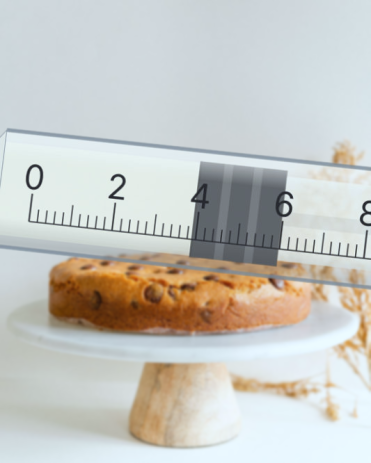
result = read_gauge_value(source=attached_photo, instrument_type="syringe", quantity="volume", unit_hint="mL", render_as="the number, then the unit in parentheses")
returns 3.9 (mL)
